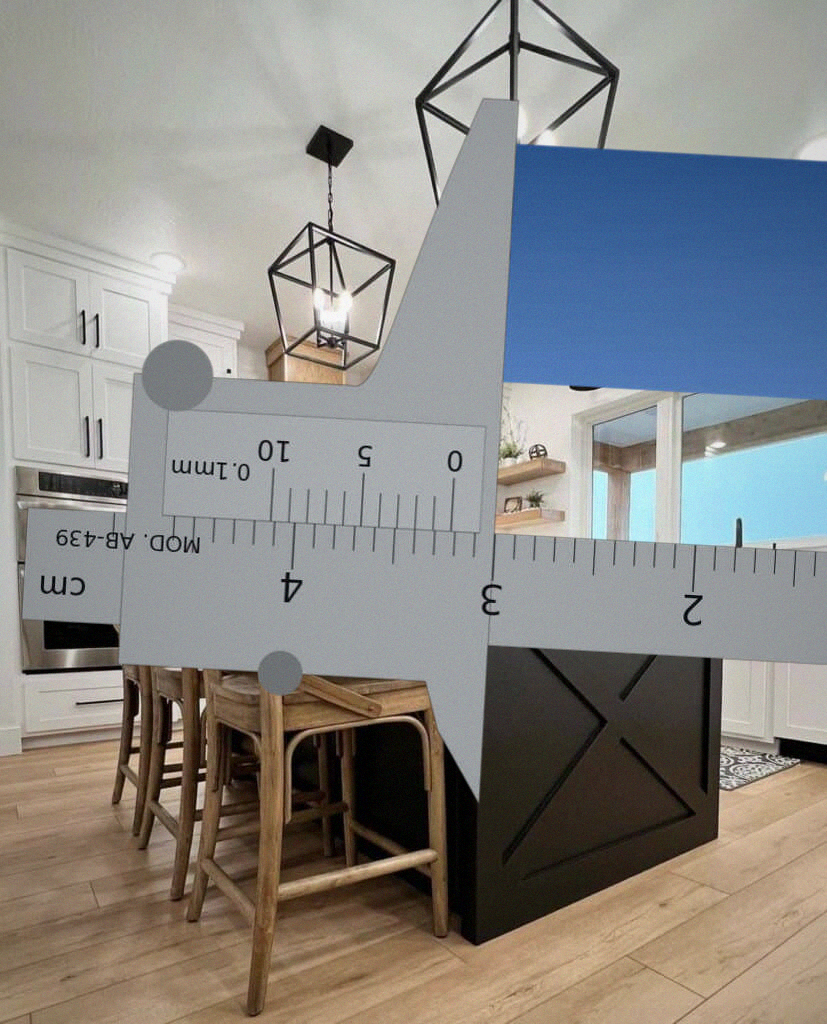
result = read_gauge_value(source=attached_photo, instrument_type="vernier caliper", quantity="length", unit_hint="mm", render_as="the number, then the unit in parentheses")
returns 32.2 (mm)
